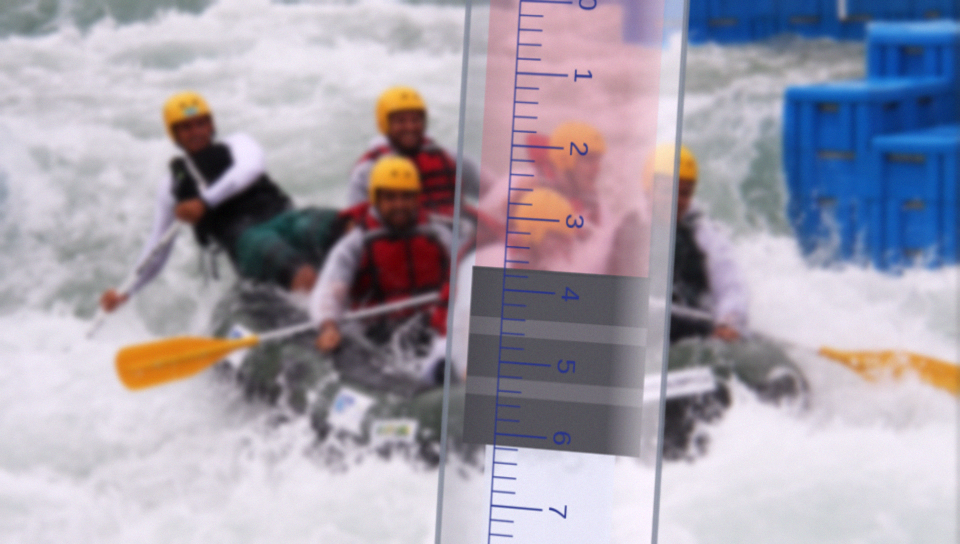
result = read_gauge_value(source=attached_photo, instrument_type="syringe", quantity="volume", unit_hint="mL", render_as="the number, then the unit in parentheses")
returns 3.7 (mL)
